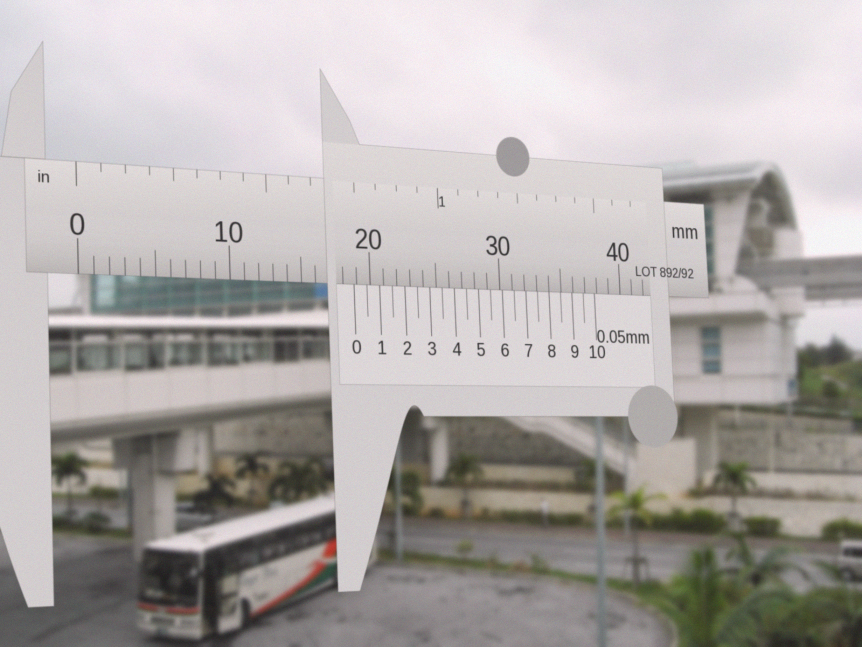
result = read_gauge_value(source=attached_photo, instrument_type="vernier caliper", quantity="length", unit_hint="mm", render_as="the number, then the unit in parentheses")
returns 18.8 (mm)
